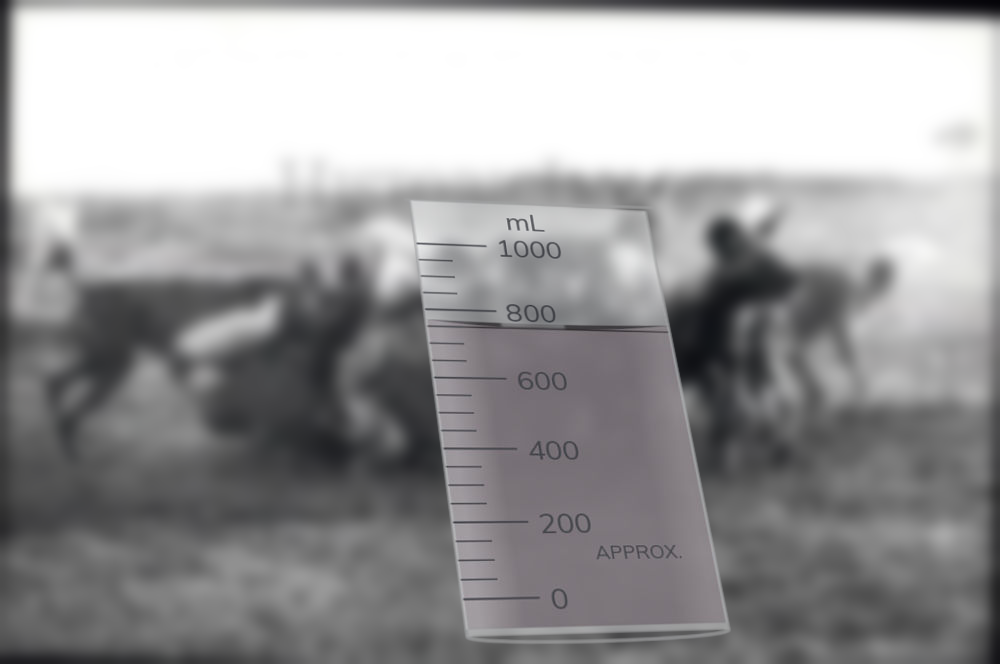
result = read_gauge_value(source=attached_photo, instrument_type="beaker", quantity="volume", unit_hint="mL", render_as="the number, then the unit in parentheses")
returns 750 (mL)
